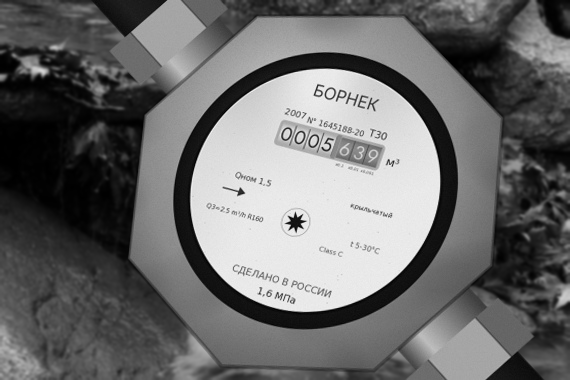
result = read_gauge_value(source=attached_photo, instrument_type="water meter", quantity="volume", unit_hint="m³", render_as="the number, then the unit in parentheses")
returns 5.639 (m³)
